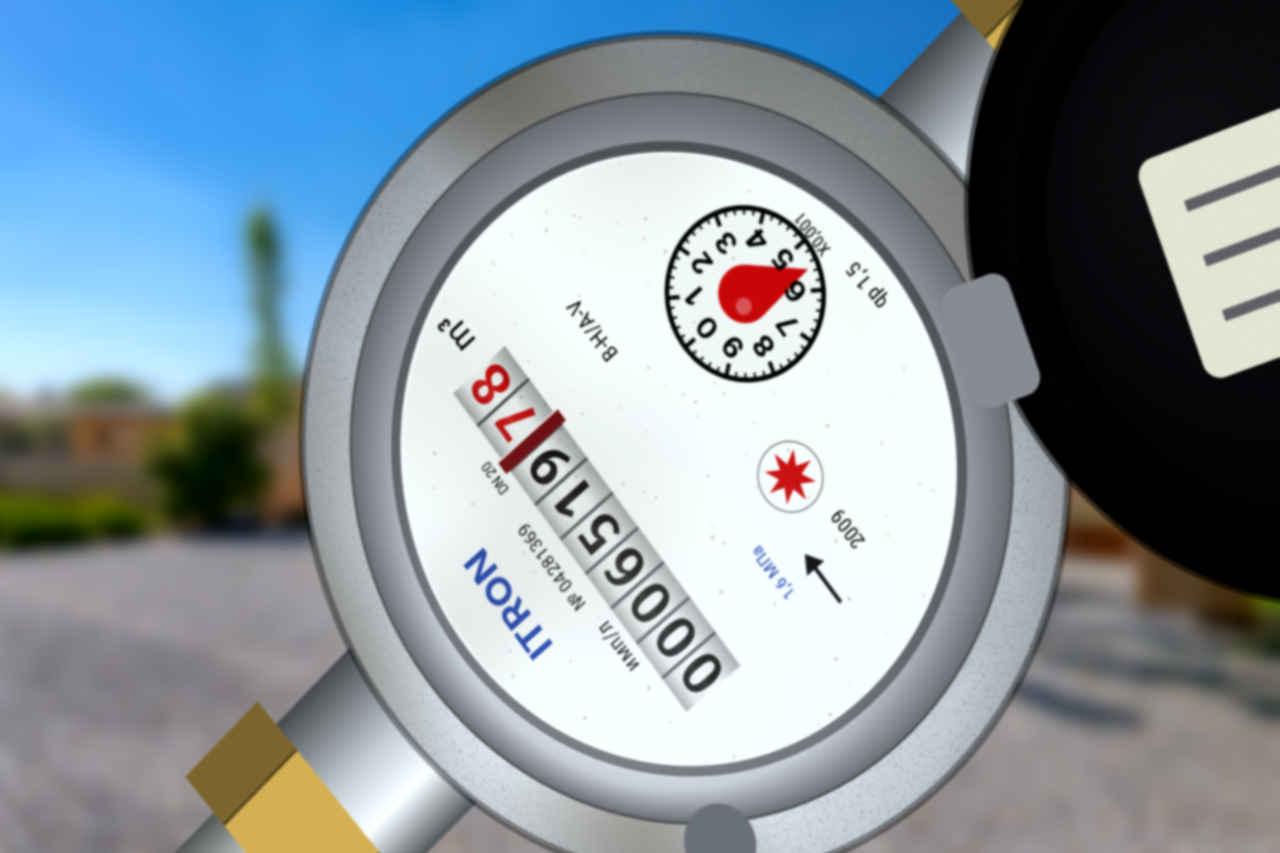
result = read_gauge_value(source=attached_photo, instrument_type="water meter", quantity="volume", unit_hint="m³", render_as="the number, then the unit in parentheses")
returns 6519.785 (m³)
